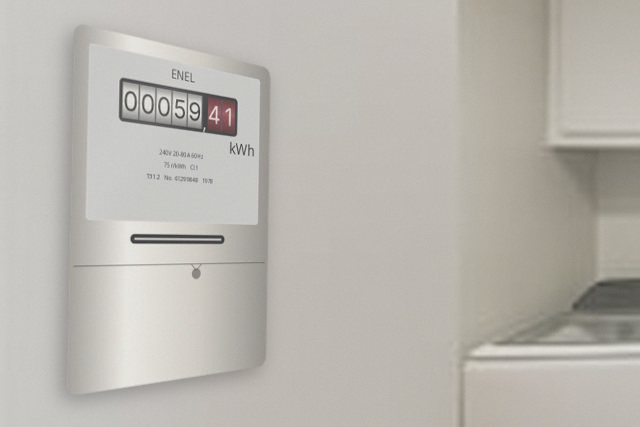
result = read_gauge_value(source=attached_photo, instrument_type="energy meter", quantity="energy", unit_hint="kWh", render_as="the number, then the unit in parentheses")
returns 59.41 (kWh)
